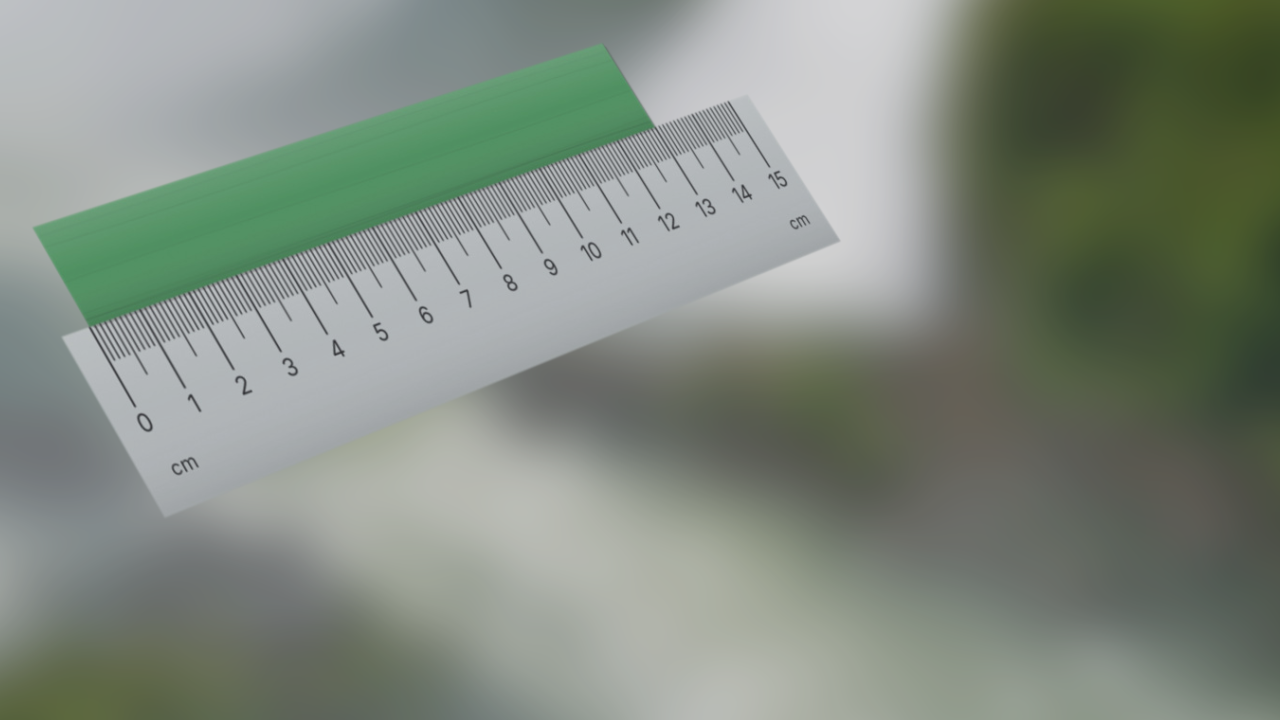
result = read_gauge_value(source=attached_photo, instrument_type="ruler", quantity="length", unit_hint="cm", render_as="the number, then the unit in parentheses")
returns 13 (cm)
